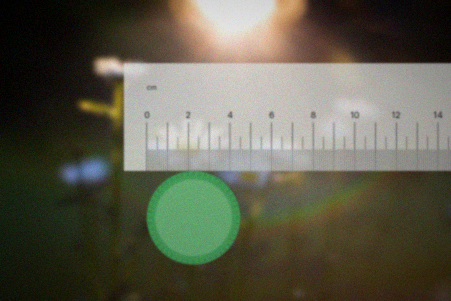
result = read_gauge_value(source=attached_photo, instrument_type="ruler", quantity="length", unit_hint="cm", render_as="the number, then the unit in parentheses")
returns 4.5 (cm)
